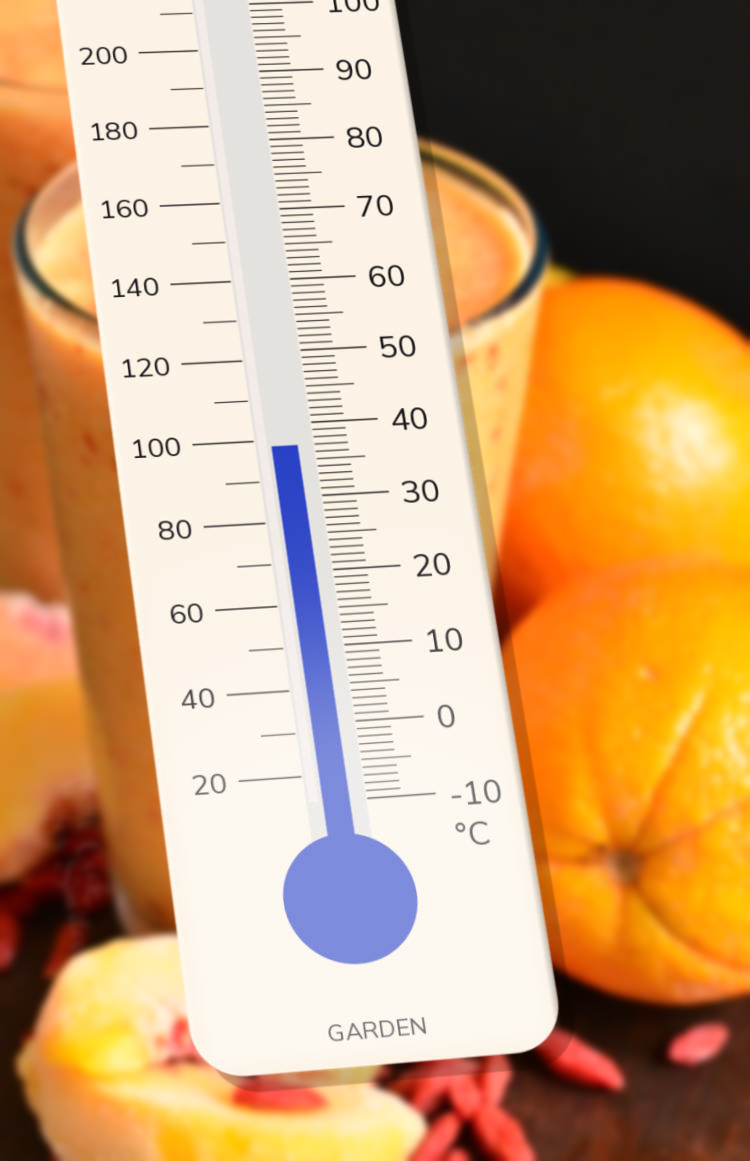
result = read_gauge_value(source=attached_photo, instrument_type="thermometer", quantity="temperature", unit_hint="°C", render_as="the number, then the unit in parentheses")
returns 37 (°C)
